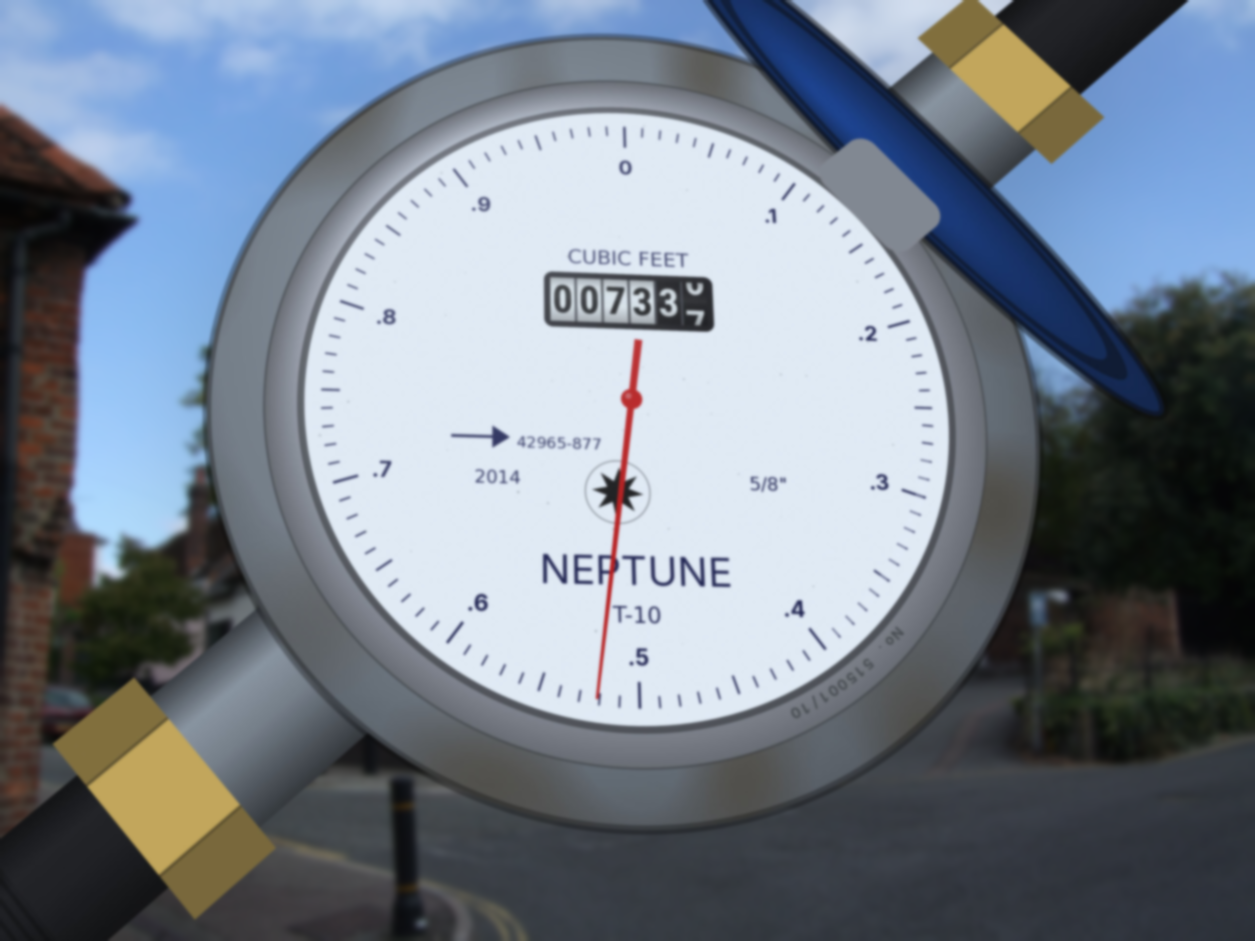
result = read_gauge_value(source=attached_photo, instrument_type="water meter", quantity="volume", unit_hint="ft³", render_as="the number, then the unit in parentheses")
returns 7336.52 (ft³)
